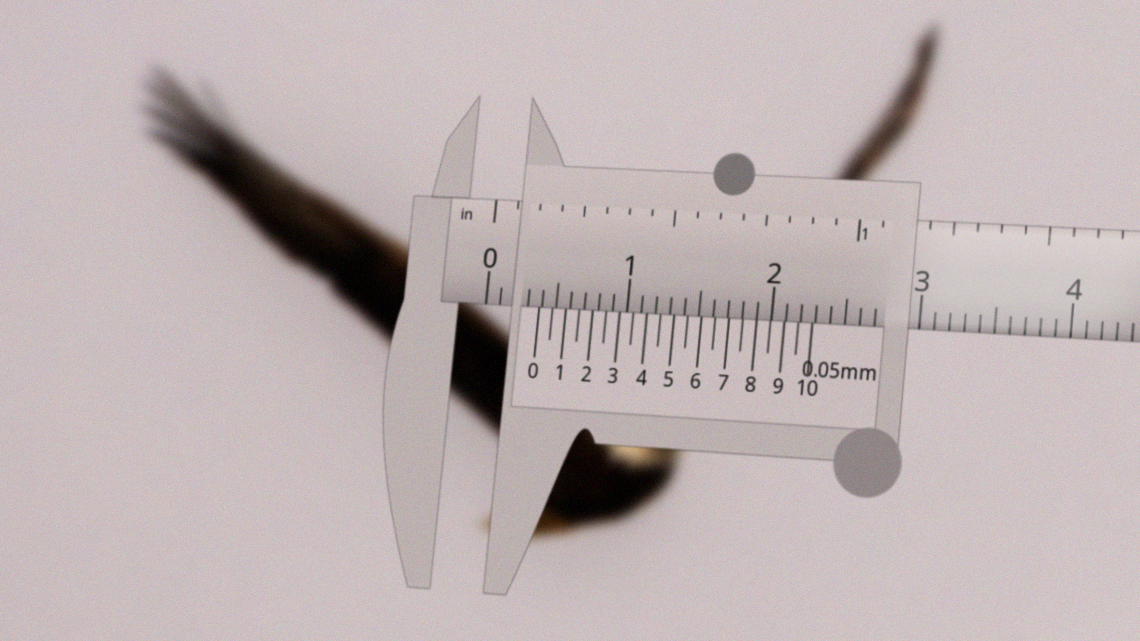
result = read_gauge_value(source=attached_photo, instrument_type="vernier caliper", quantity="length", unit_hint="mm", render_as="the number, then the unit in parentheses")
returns 3.8 (mm)
